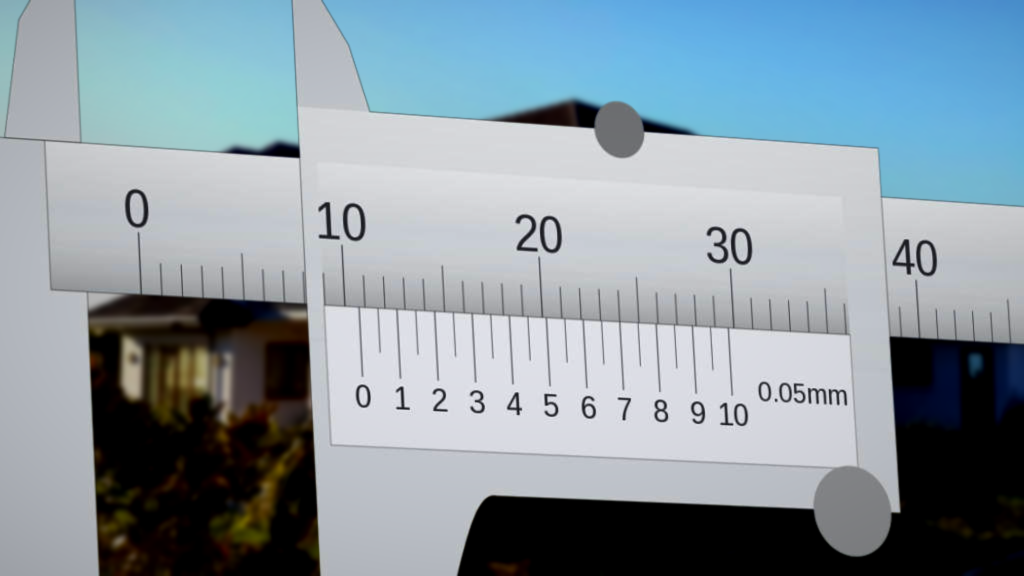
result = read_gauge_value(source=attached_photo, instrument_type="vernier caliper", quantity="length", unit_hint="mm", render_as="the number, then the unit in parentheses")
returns 10.7 (mm)
